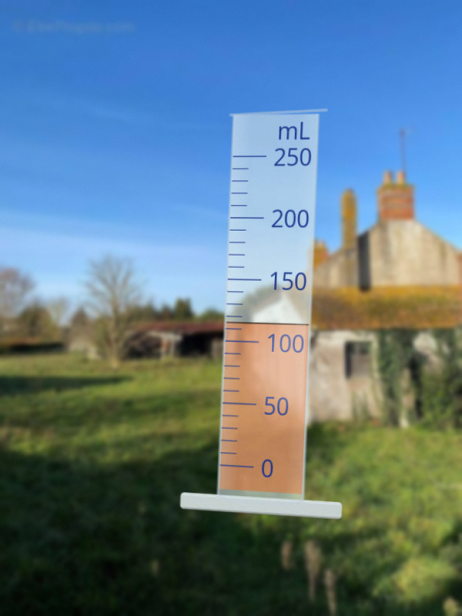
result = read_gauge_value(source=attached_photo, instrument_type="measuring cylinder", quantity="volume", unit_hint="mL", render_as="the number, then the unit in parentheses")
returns 115 (mL)
